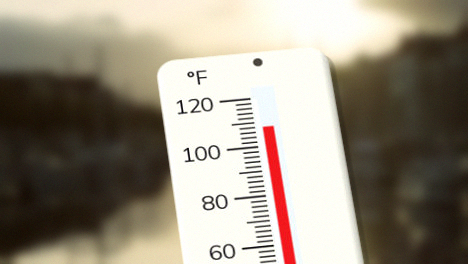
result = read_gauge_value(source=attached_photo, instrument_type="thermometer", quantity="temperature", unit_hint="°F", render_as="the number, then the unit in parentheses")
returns 108 (°F)
